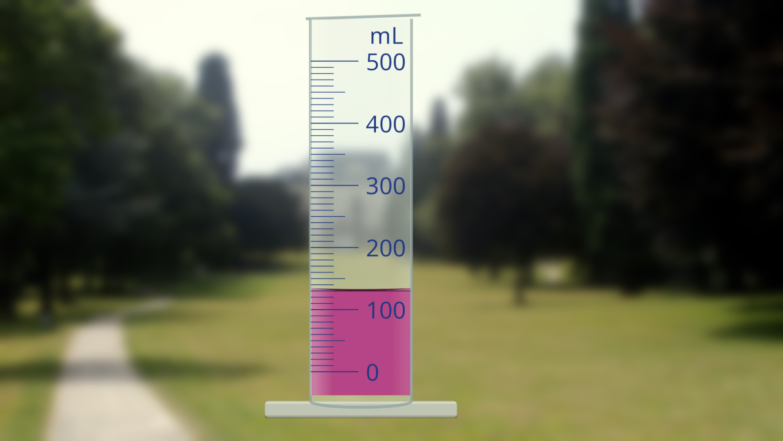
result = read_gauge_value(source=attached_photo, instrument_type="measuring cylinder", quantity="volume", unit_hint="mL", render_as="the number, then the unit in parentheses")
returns 130 (mL)
